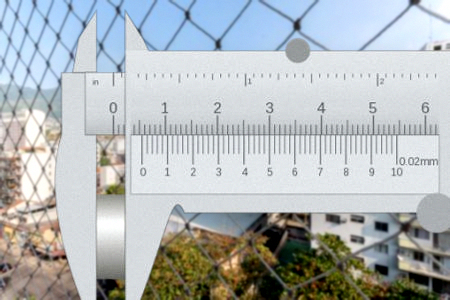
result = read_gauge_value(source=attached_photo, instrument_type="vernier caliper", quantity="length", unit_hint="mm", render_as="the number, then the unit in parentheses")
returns 5.5 (mm)
